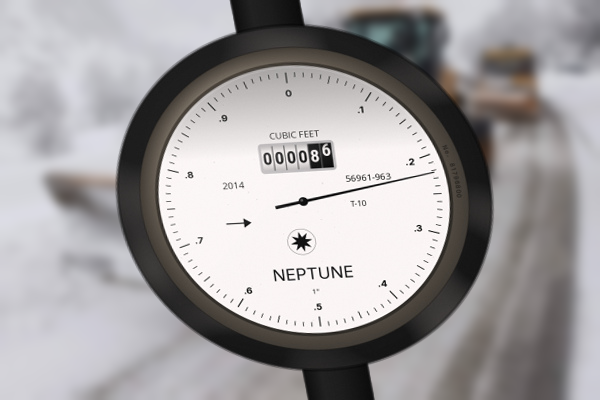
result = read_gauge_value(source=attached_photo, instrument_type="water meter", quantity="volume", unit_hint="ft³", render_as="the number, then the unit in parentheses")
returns 86.22 (ft³)
